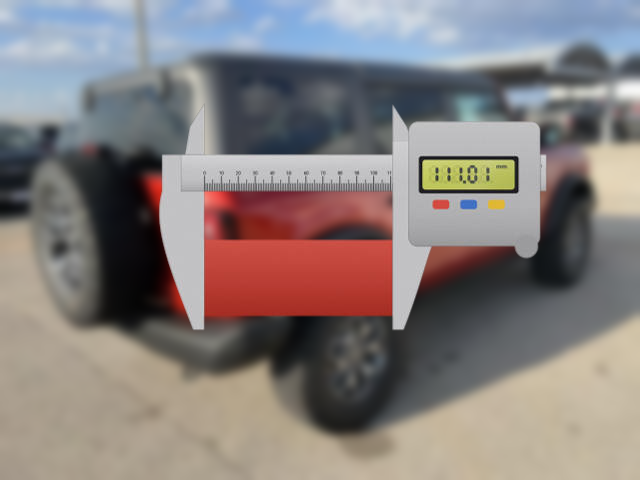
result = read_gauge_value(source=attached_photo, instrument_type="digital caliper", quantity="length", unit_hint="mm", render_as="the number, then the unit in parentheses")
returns 111.01 (mm)
